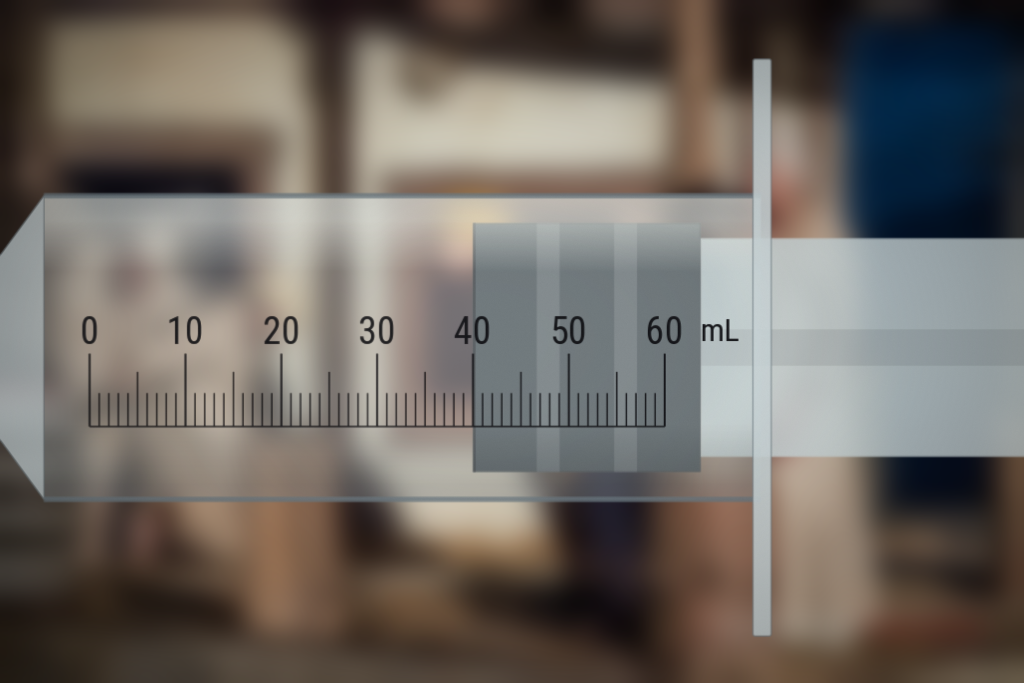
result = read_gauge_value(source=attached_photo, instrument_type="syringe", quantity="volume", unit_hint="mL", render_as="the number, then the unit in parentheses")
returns 40 (mL)
